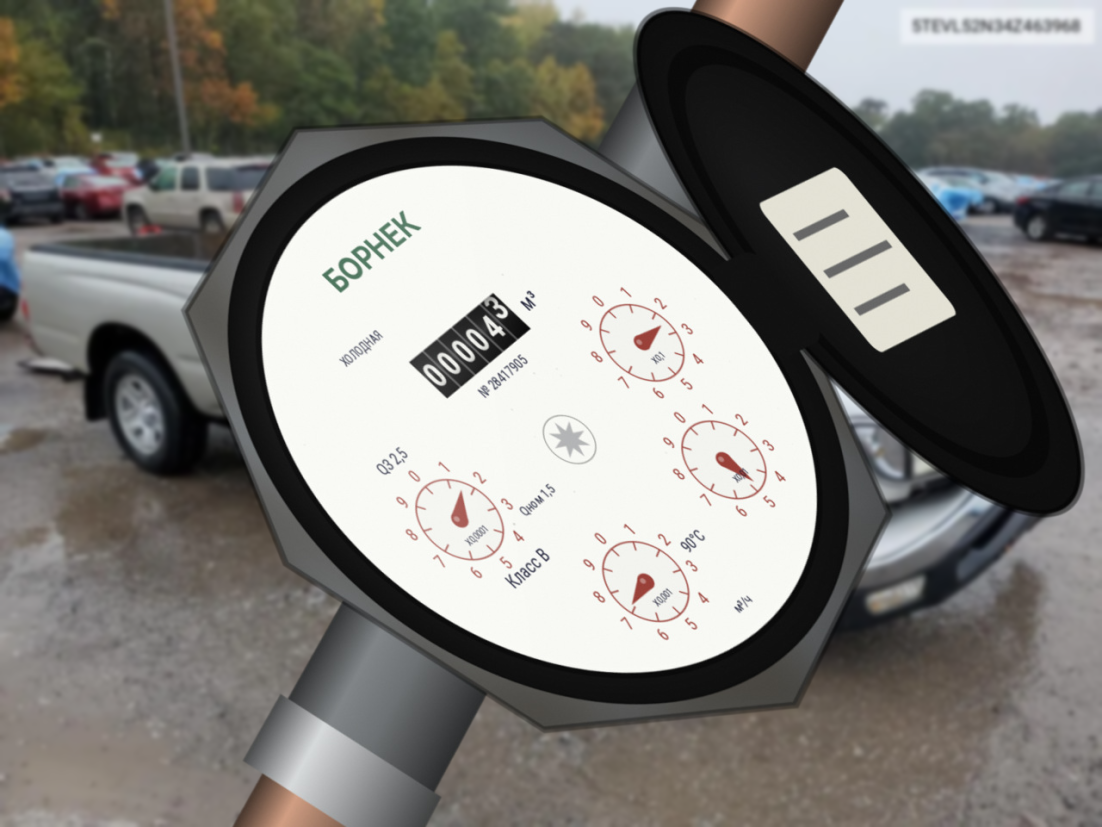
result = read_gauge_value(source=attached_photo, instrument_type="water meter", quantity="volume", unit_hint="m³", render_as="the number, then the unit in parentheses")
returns 43.2471 (m³)
